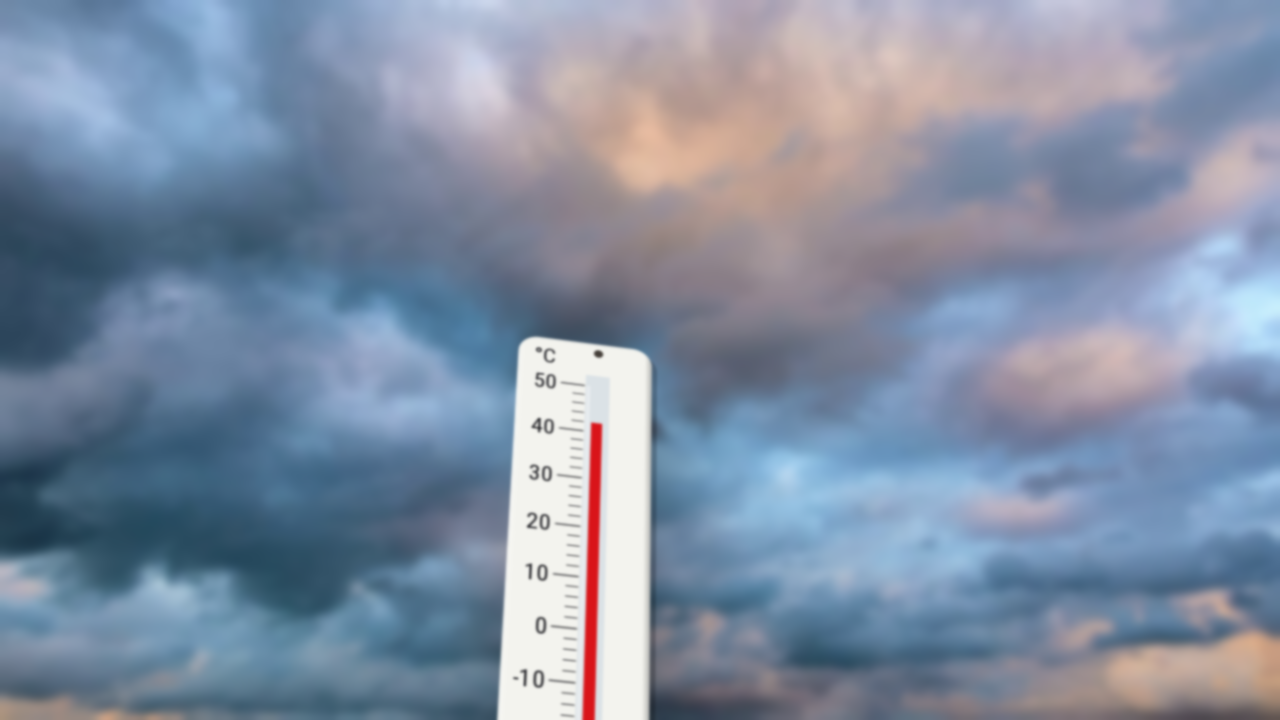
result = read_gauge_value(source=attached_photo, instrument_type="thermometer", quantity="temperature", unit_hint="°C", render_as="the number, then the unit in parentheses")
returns 42 (°C)
